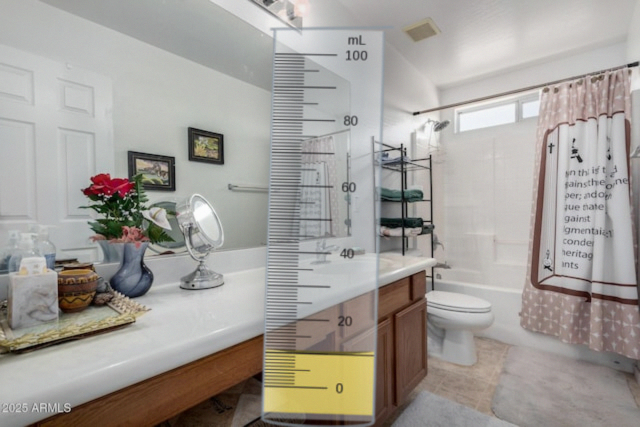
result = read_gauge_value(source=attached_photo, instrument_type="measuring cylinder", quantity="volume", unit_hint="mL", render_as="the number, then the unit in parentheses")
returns 10 (mL)
